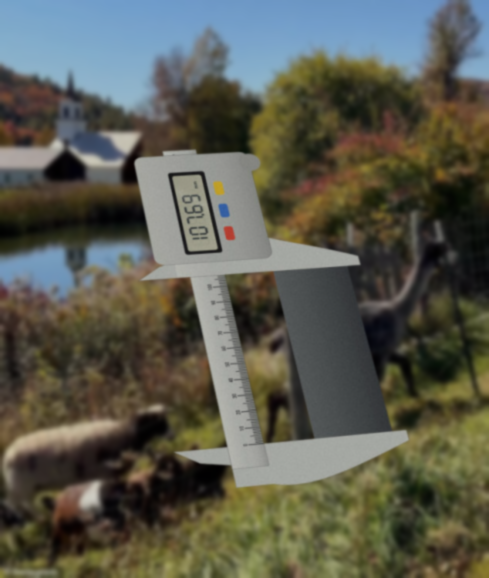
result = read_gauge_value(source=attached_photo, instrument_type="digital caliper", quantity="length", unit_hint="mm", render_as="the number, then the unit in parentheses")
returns 107.69 (mm)
